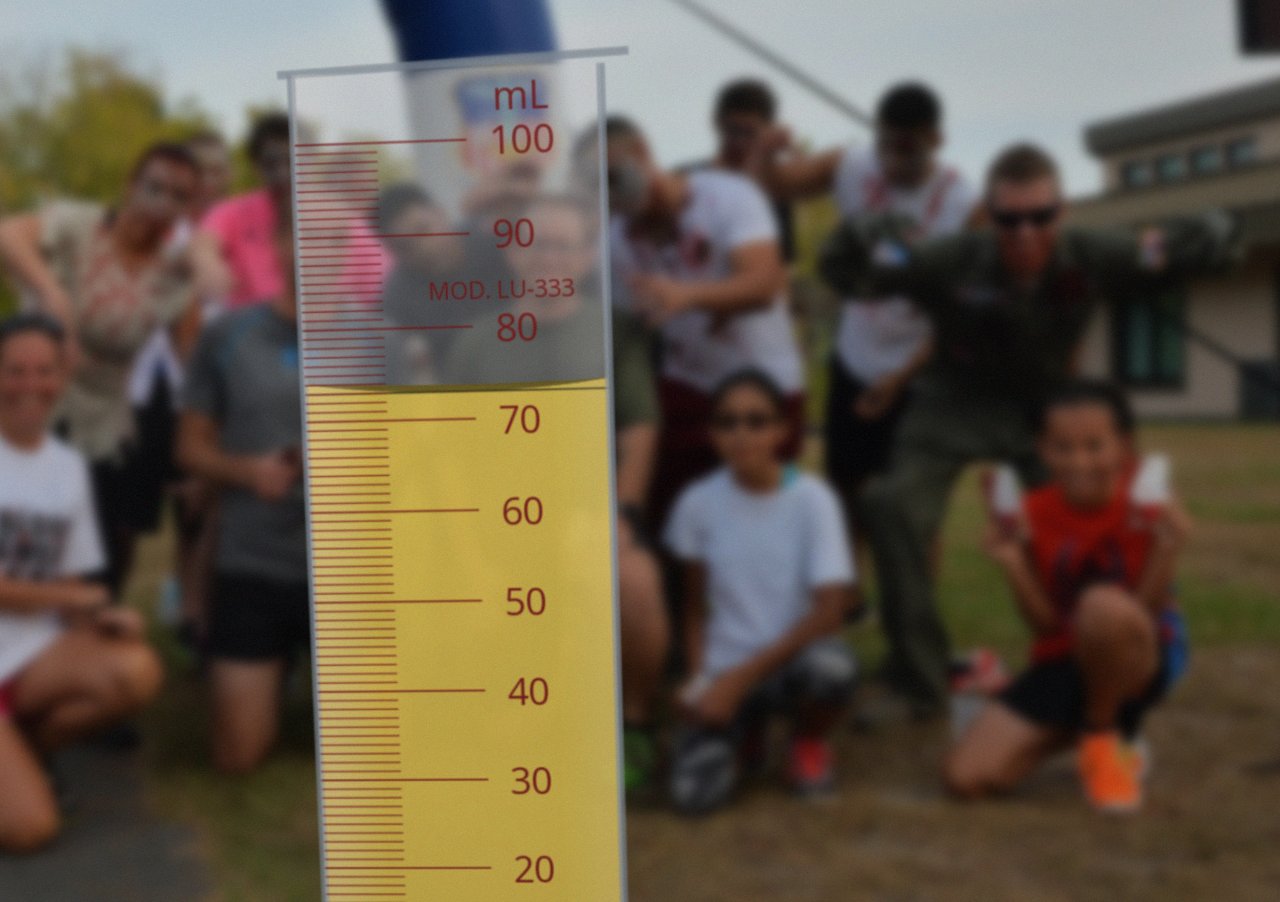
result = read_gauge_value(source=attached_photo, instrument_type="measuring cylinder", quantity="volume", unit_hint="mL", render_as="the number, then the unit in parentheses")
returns 73 (mL)
